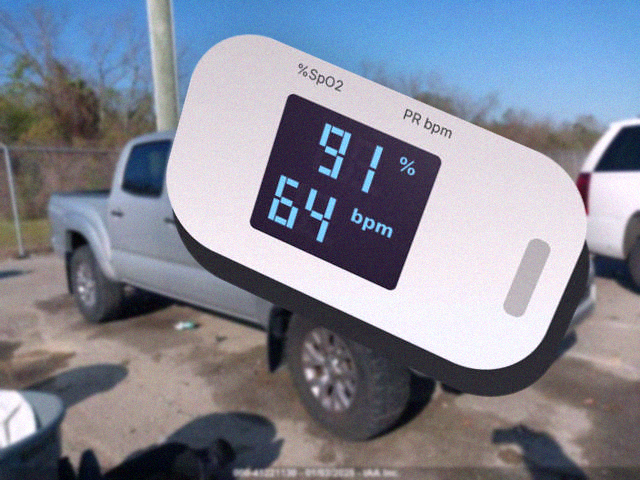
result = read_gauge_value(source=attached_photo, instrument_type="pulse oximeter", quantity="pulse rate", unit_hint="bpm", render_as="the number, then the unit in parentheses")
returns 64 (bpm)
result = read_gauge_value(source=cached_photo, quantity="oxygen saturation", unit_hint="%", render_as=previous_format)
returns 91 (%)
